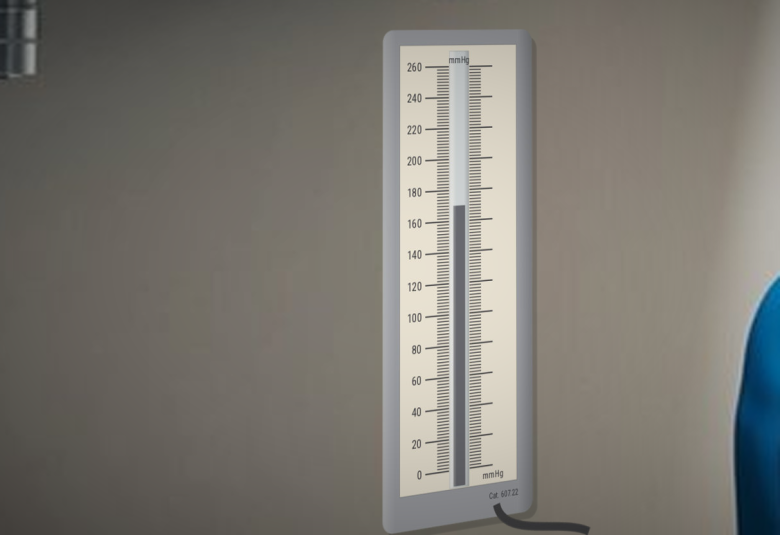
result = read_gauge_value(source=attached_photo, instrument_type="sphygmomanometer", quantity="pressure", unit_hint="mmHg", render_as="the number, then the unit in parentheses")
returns 170 (mmHg)
